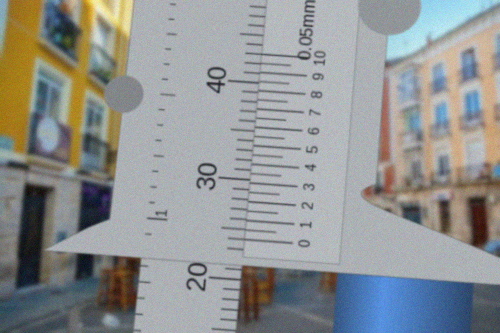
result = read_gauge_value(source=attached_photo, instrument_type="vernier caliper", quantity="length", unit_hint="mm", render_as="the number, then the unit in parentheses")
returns 24.0 (mm)
